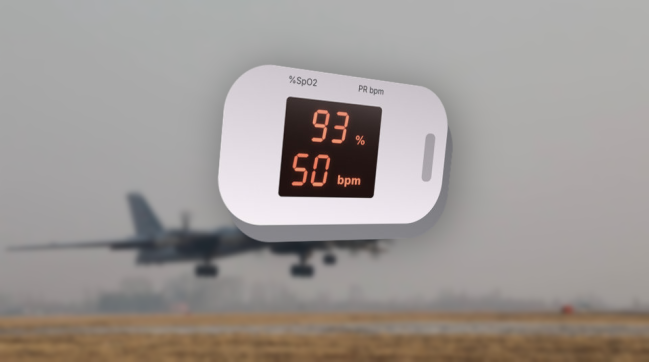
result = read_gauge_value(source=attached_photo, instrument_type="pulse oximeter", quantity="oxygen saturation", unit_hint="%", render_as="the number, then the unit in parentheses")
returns 93 (%)
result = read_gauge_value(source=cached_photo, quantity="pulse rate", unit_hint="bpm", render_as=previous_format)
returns 50 (bpm)
